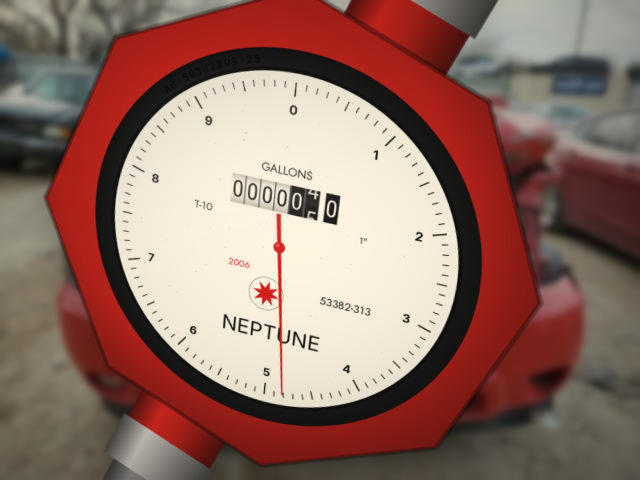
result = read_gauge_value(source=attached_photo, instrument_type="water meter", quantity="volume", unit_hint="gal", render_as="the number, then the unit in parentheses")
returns 44.8 (gal)
